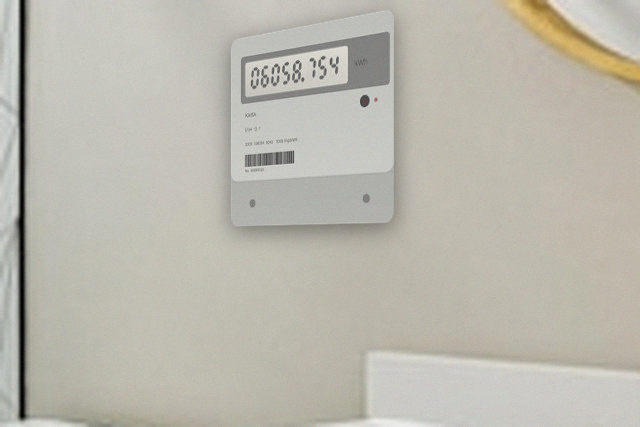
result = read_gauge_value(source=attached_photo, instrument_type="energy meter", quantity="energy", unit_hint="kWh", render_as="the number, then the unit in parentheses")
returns 6058.754 (kWh)
